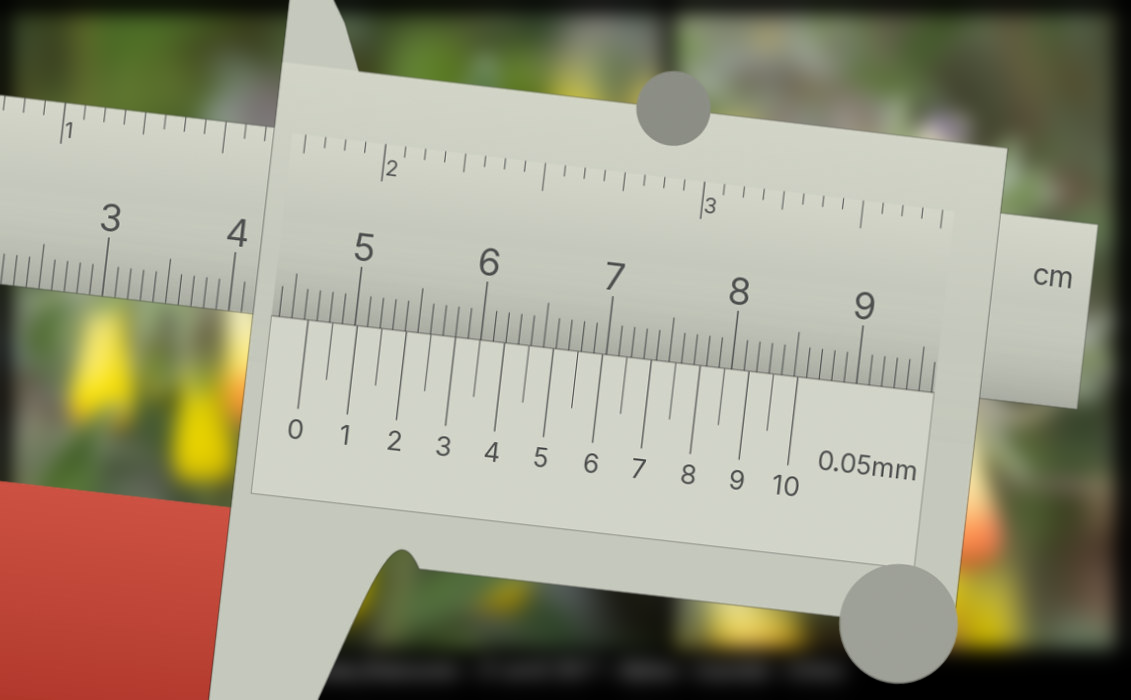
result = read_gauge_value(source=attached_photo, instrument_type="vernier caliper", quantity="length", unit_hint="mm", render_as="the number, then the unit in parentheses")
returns 46.3 (mm)
